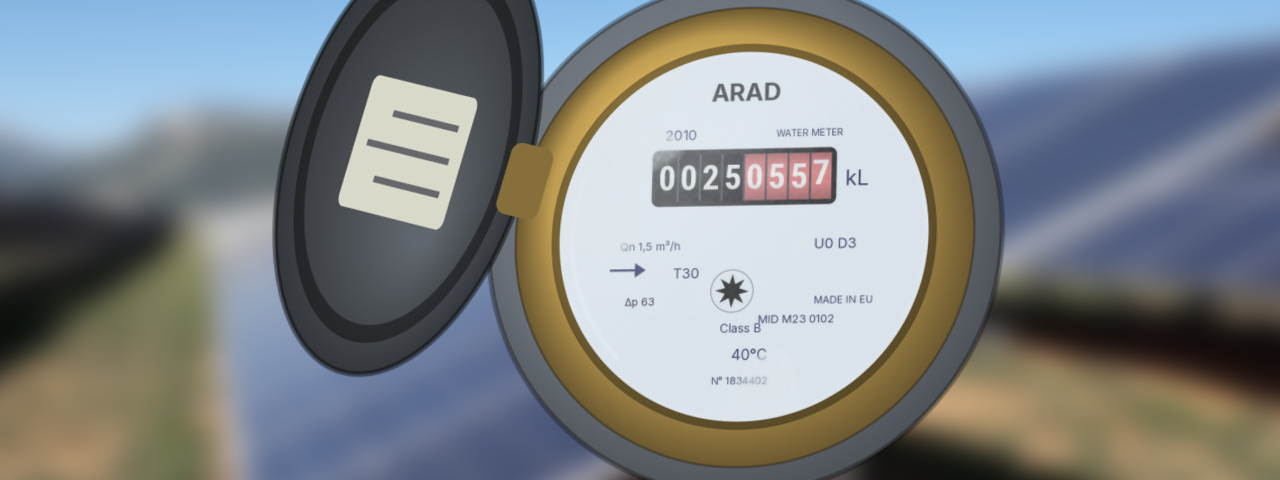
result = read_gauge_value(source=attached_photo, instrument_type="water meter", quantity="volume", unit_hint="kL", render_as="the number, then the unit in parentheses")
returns 25.0557 (kL)
